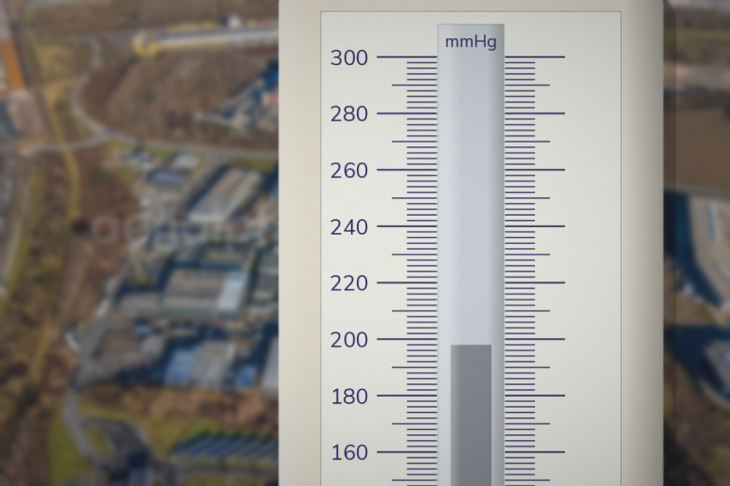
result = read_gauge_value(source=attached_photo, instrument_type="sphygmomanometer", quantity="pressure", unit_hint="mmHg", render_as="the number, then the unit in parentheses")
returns 198 (mmHg)
